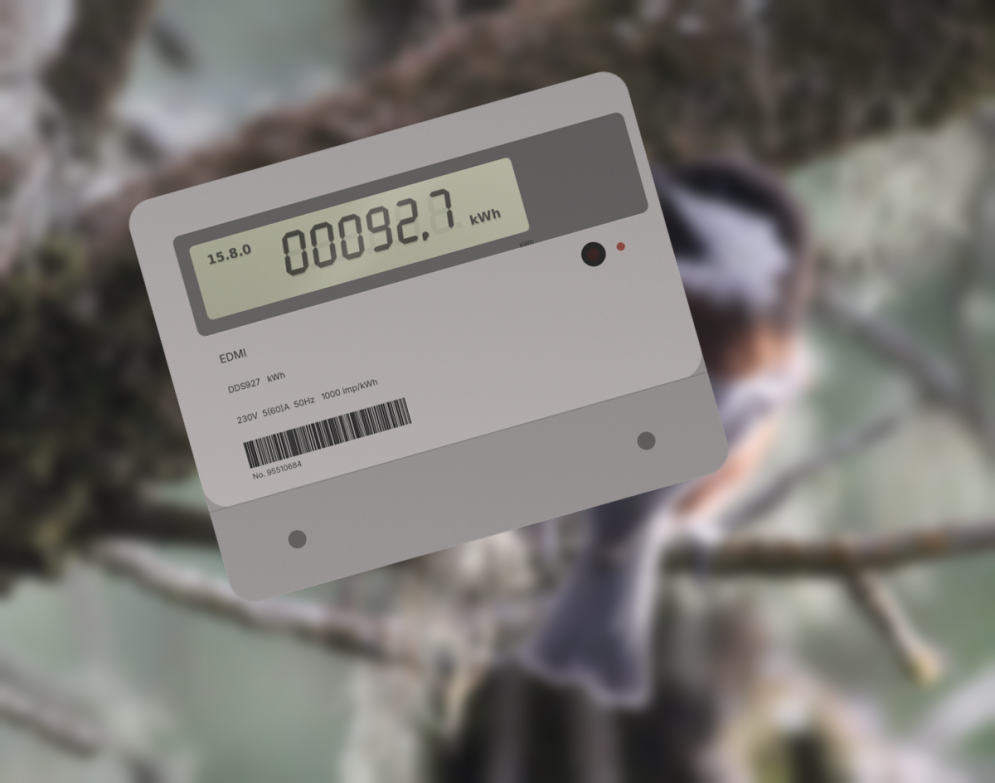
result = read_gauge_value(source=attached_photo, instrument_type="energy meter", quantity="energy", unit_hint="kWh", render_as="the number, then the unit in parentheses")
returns 92.7 (kWh)
